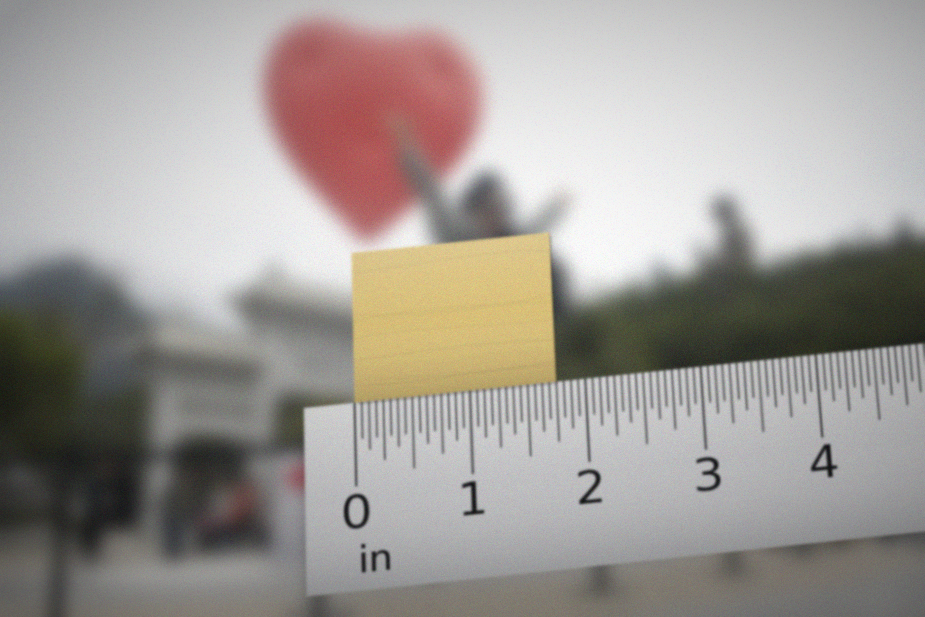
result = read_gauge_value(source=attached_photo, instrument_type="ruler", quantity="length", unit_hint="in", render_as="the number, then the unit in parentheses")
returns 1.75 (in)
